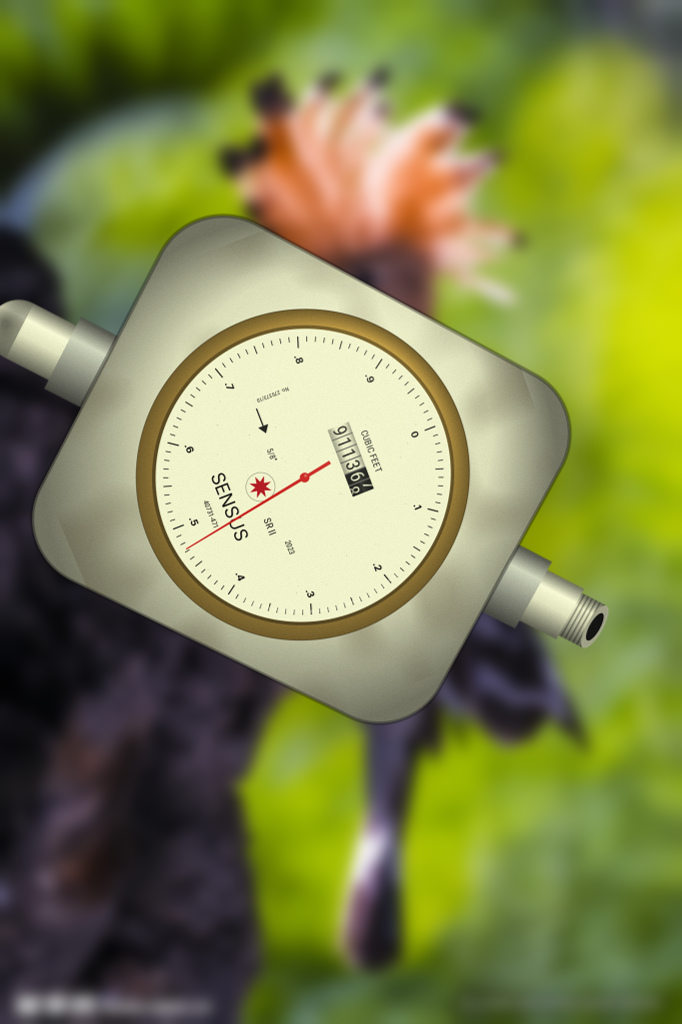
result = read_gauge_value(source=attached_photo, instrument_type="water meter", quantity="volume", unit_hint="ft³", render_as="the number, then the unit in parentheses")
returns 911367.47 (ft³)
